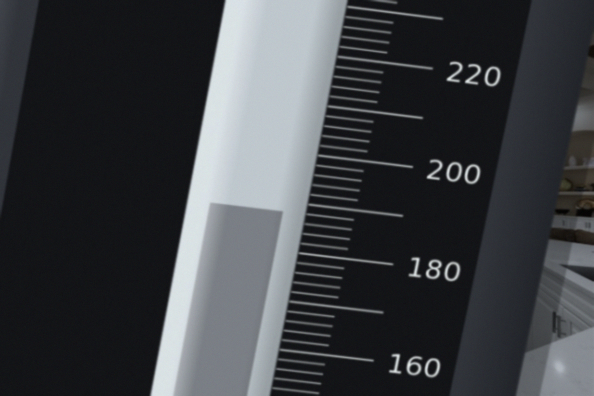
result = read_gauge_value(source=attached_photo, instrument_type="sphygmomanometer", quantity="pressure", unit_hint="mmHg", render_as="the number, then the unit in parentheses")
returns 188 (mmHg)
